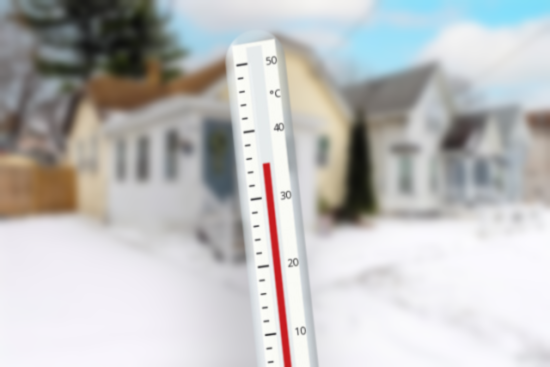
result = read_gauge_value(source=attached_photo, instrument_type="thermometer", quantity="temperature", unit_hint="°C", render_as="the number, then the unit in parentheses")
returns 35 (°C)
